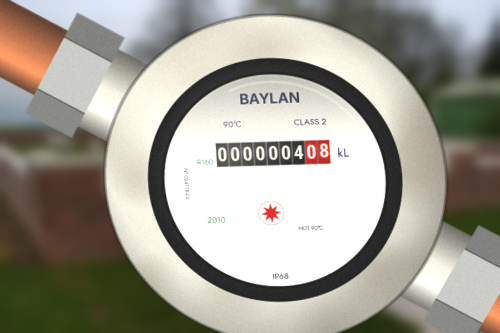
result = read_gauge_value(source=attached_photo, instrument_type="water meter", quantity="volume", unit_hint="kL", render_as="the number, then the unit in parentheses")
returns 4.08 (kL)
